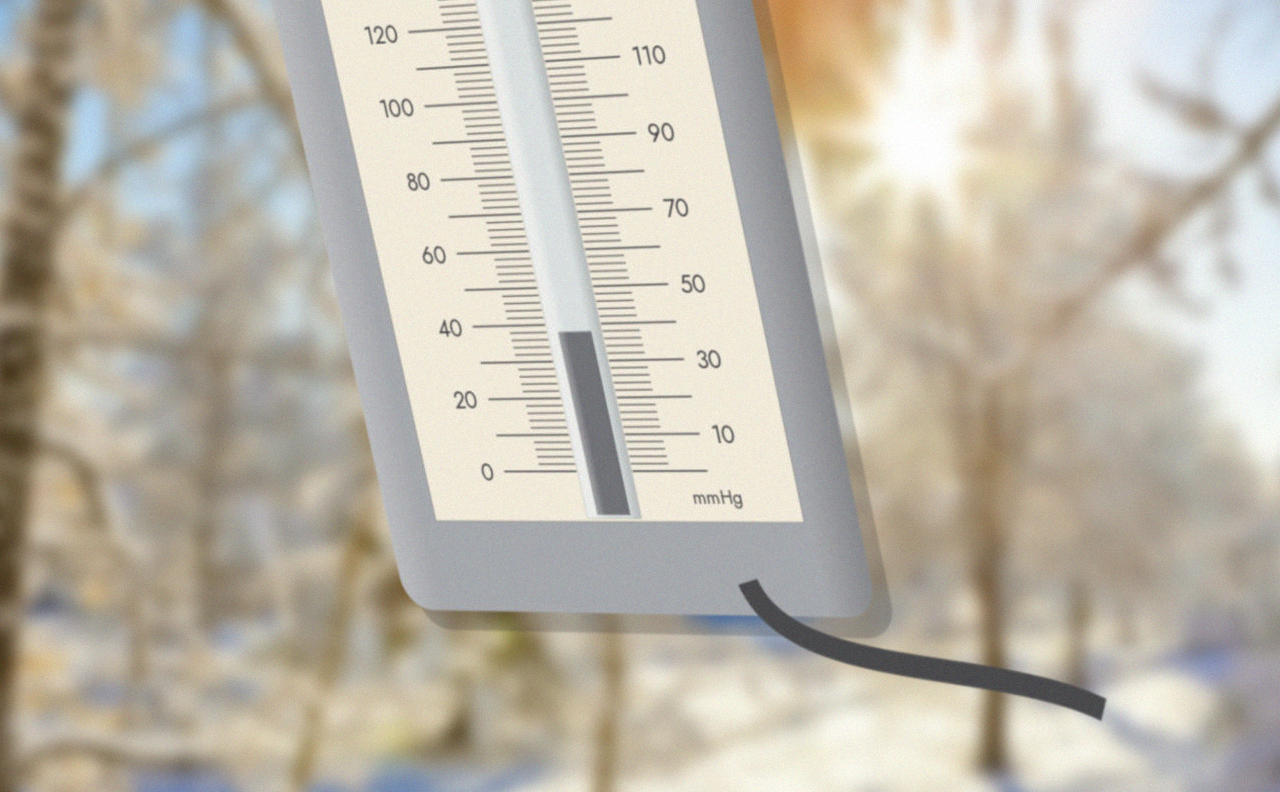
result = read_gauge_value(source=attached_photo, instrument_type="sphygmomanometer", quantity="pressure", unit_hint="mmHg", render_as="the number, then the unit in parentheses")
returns 38 (mmHg)
